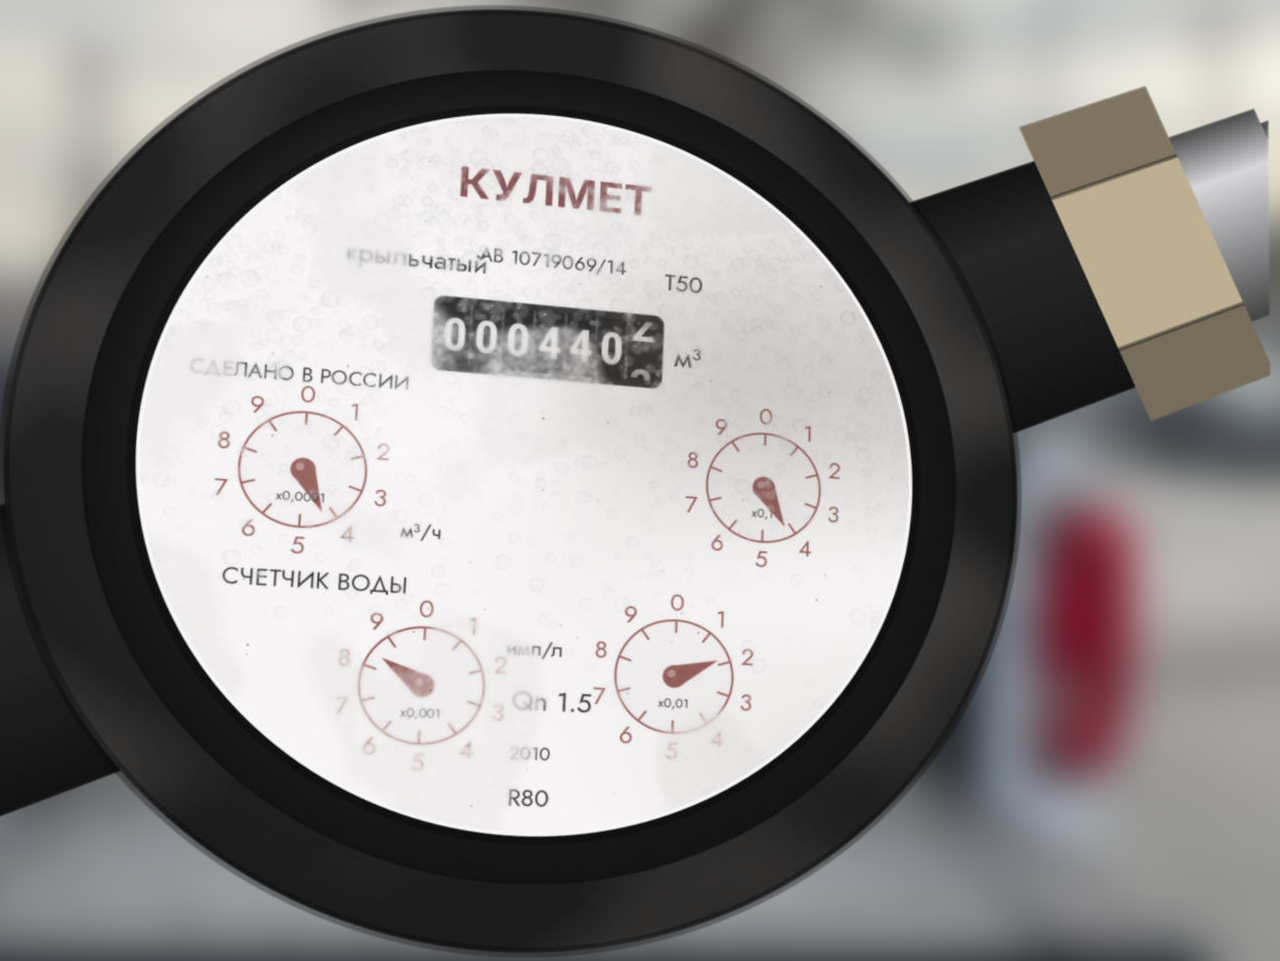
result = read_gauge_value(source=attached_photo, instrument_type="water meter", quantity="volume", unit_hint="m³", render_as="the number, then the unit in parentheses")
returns 4402.4184 (m³)
